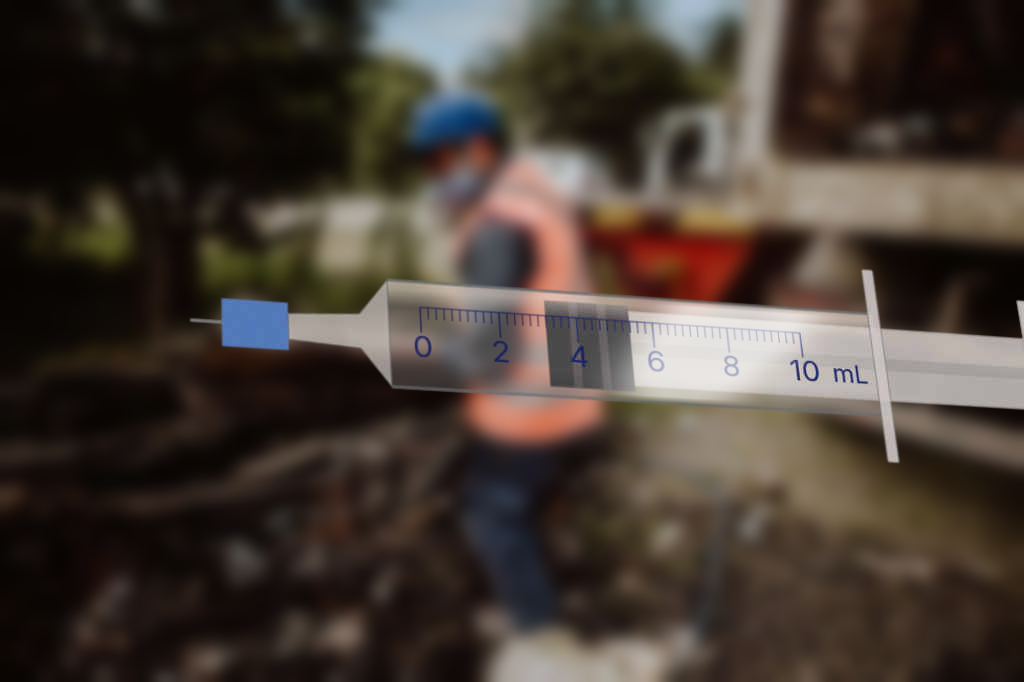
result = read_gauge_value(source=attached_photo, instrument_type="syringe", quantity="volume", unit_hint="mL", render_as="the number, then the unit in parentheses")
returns 3.2 (mL)
